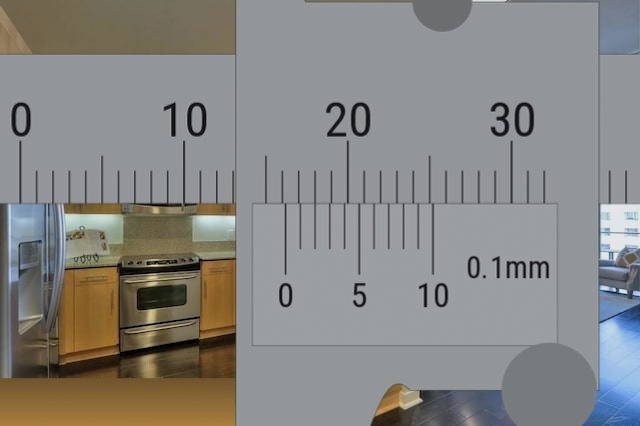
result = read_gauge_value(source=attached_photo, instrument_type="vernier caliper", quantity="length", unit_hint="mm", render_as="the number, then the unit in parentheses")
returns 16.2 (mm)
